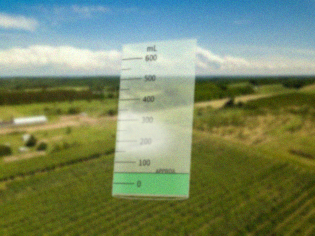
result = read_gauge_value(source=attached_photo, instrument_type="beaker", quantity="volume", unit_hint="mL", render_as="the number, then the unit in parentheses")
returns 50 (mL)
